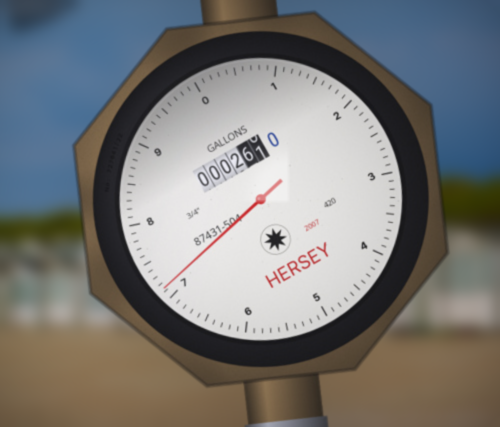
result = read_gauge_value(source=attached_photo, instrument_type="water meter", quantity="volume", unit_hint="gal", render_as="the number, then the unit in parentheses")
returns 2607.1 (gal)
